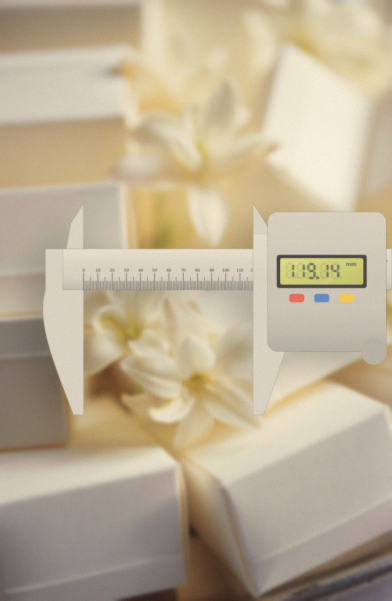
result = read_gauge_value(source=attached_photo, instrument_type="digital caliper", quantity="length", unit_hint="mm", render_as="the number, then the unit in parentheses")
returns 119.14 (mm)
